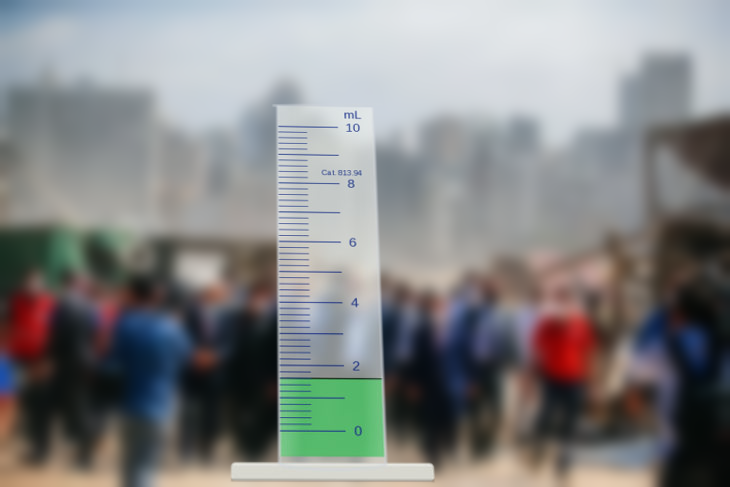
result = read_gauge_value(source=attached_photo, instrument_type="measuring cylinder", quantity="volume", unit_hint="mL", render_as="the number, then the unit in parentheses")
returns 1.6 (mL)
